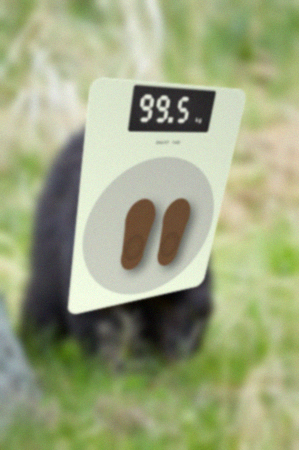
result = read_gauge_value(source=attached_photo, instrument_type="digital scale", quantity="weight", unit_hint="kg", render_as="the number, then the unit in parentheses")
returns 99.5 (kg)
